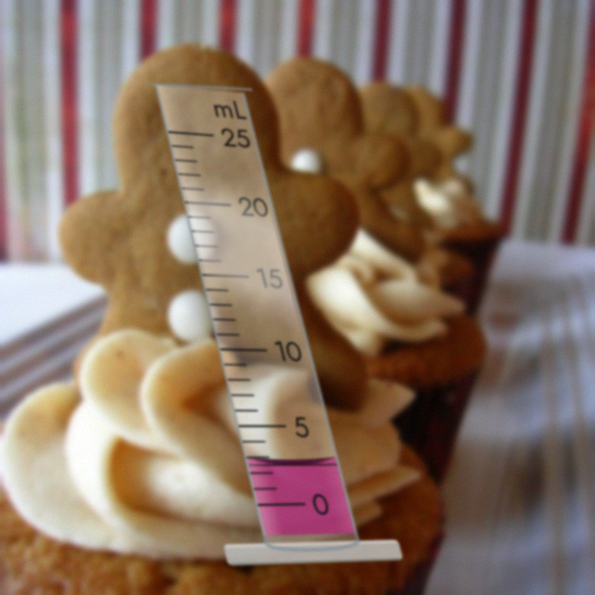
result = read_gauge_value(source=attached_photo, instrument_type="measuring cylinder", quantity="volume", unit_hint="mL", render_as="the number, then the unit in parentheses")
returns 2.5 (mL)
